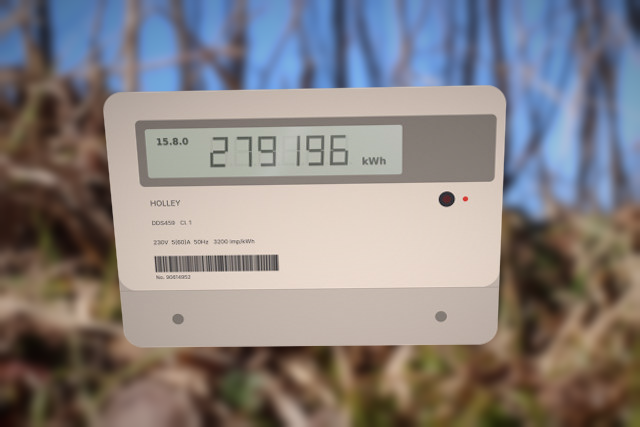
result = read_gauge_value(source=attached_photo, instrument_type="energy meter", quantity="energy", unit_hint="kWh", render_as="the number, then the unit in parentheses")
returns 279196 (kWh)
